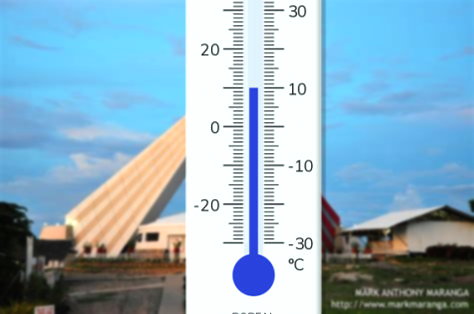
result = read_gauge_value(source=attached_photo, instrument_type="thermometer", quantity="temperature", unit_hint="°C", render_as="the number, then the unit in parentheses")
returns 10 (°C)
